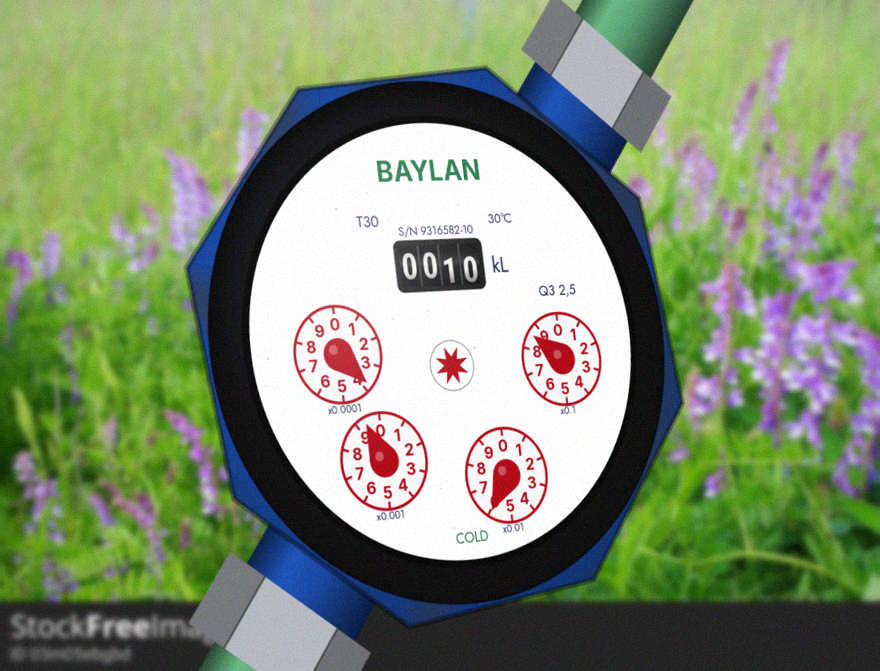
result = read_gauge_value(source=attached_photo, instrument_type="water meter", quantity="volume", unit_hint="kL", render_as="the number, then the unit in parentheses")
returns 9.8593 (kL)
